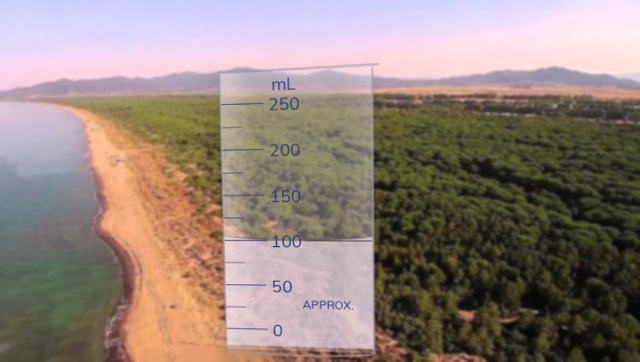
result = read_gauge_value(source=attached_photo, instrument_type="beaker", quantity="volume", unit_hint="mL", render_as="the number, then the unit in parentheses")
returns 100 (mL)
